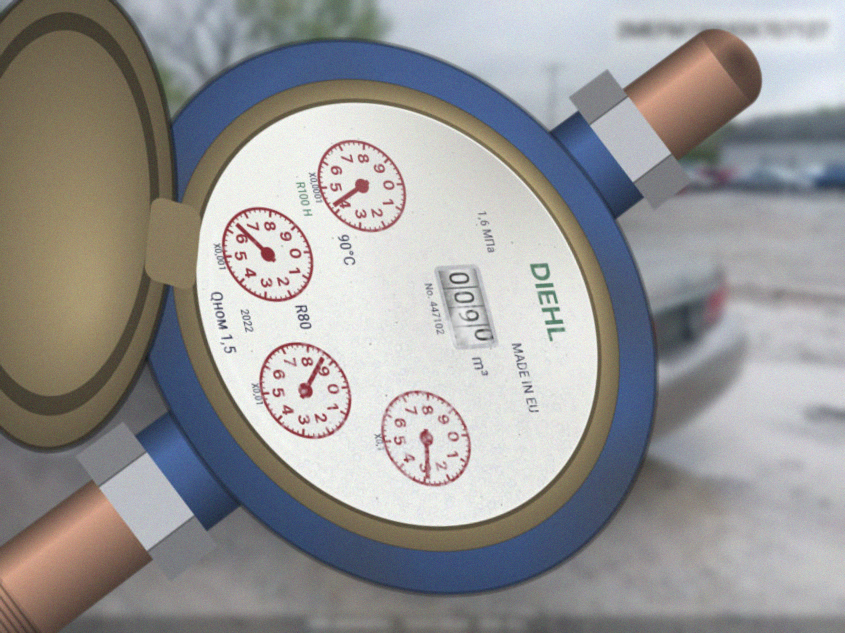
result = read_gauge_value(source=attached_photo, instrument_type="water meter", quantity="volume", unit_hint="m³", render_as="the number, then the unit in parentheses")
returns 90.2864 (m³)
